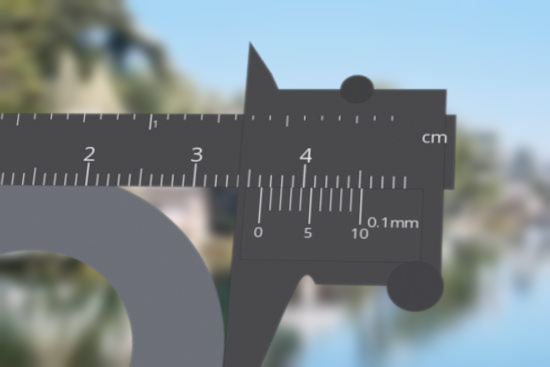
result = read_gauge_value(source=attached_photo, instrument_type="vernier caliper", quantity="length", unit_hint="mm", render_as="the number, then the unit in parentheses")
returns 36.2 (mm)
